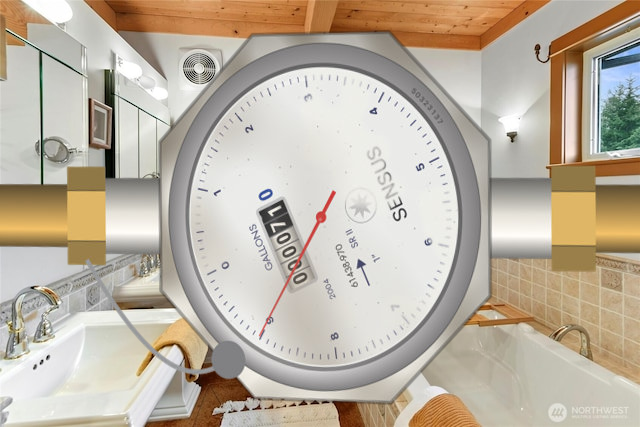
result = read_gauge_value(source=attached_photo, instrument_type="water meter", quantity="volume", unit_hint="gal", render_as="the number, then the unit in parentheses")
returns 709.0 (gal)
